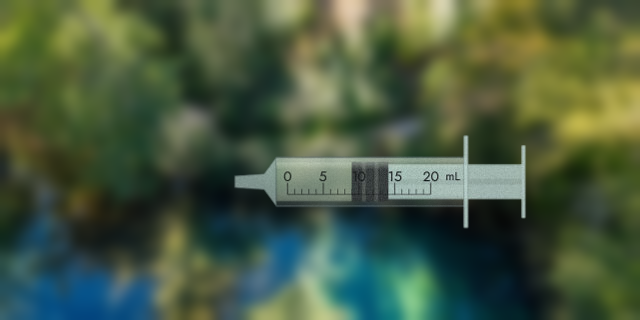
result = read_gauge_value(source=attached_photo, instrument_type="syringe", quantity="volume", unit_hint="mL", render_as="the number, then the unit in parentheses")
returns 9 (mL)
